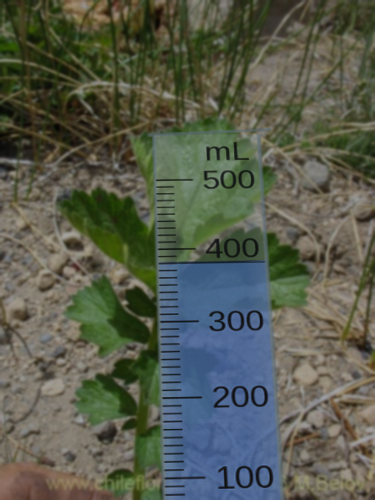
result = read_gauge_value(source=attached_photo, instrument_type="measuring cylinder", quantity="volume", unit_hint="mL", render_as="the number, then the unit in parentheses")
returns 380 (mL)
